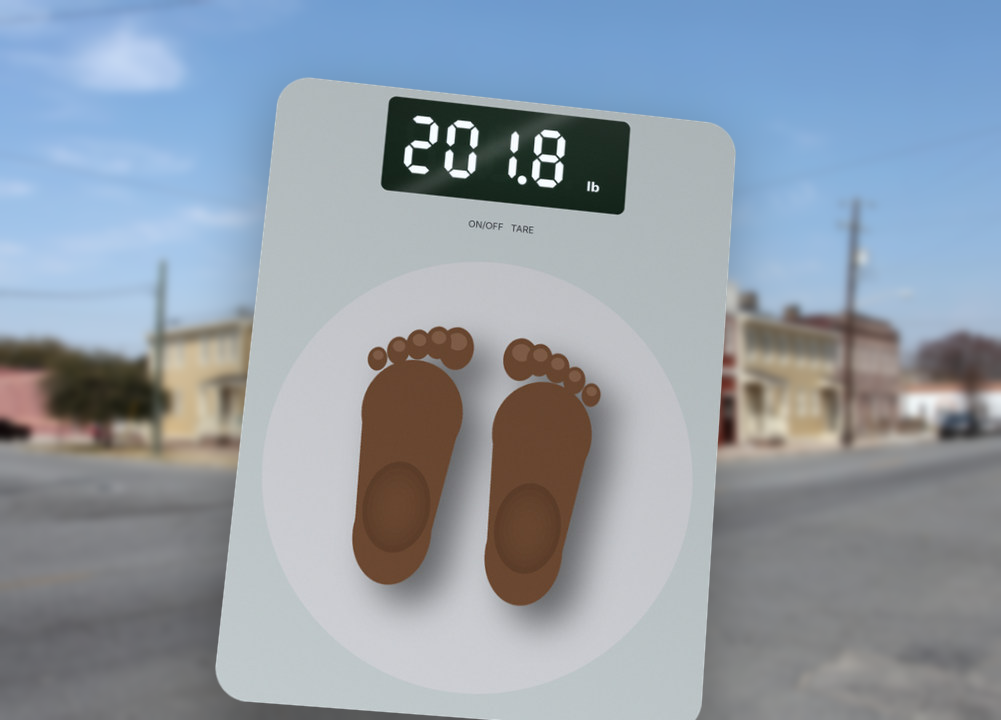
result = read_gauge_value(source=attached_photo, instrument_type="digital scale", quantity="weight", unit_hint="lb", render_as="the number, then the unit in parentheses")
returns 201.8 (lb)
